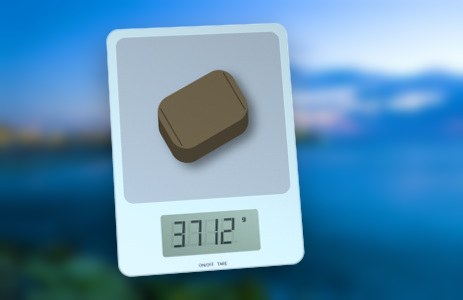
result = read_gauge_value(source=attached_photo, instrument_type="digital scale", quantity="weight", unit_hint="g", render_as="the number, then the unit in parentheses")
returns 3712 (g)
